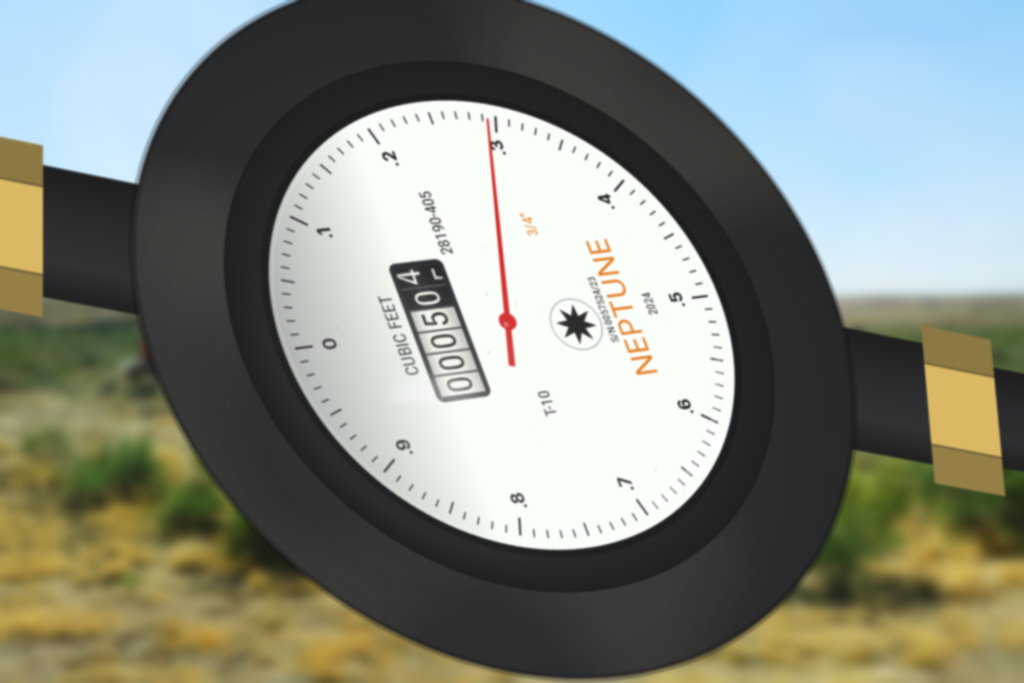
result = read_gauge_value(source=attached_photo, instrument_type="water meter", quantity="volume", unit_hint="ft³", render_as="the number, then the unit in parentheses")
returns 504.29 (ft³)
